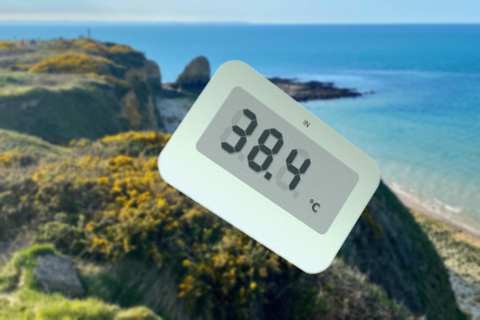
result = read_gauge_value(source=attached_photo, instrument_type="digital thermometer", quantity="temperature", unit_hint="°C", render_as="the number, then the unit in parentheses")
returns 38.4 (°C)
